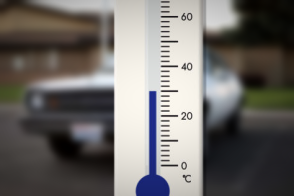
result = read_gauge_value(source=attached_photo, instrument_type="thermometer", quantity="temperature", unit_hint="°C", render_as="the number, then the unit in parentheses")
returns 30 (°C)
